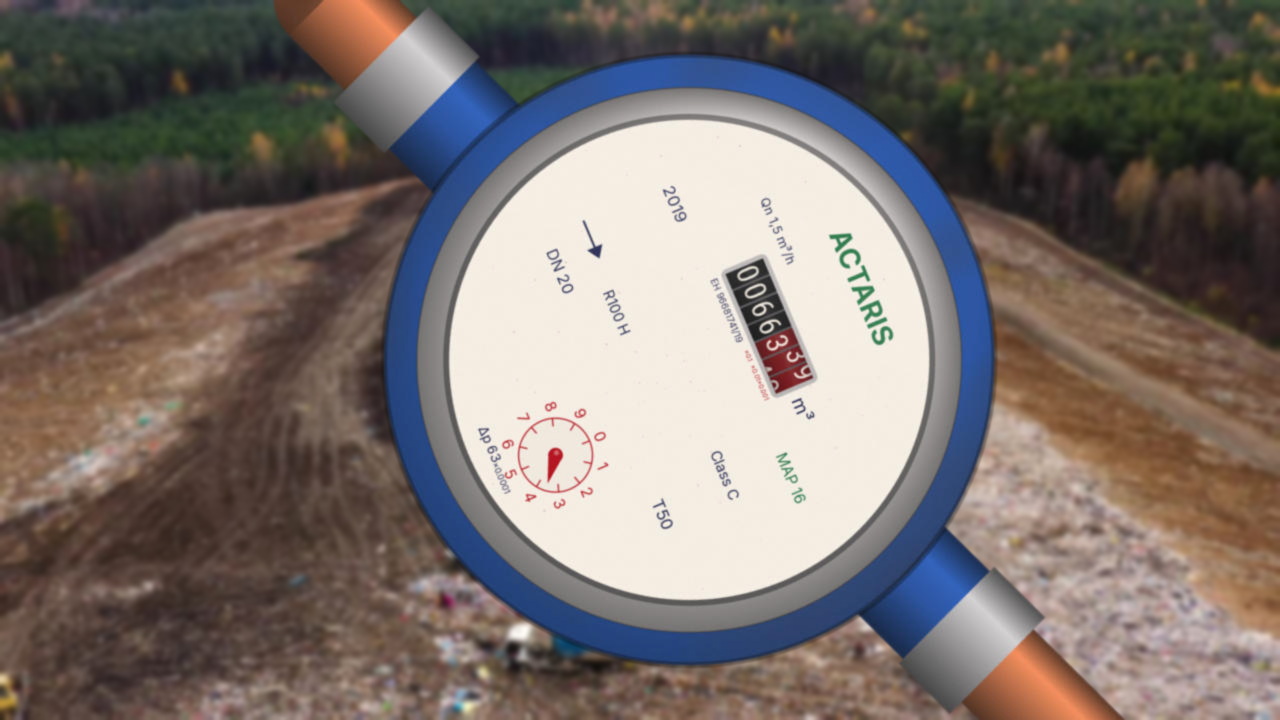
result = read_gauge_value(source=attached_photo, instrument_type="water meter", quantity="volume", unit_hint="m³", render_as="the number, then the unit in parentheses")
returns 66.3393 (m³)
